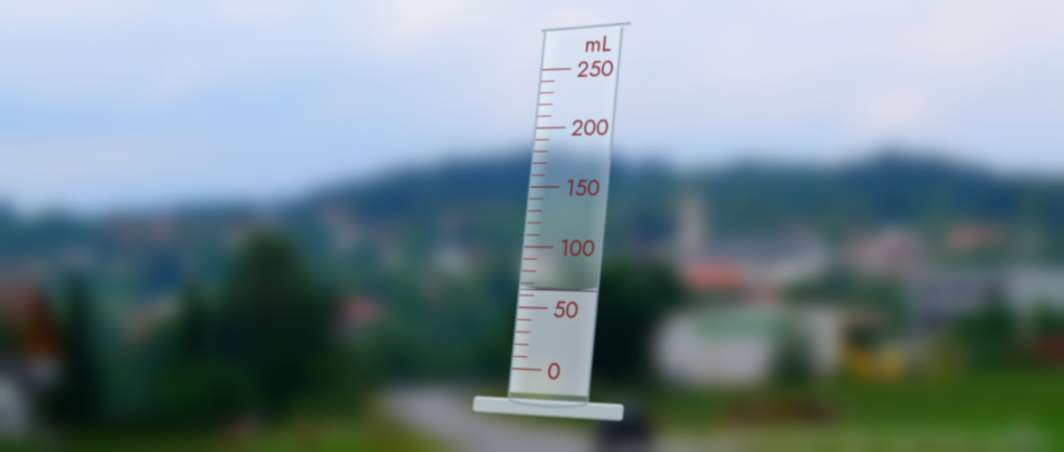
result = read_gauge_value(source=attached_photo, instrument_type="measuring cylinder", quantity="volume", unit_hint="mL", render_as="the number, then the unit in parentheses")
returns 65 (mL)
